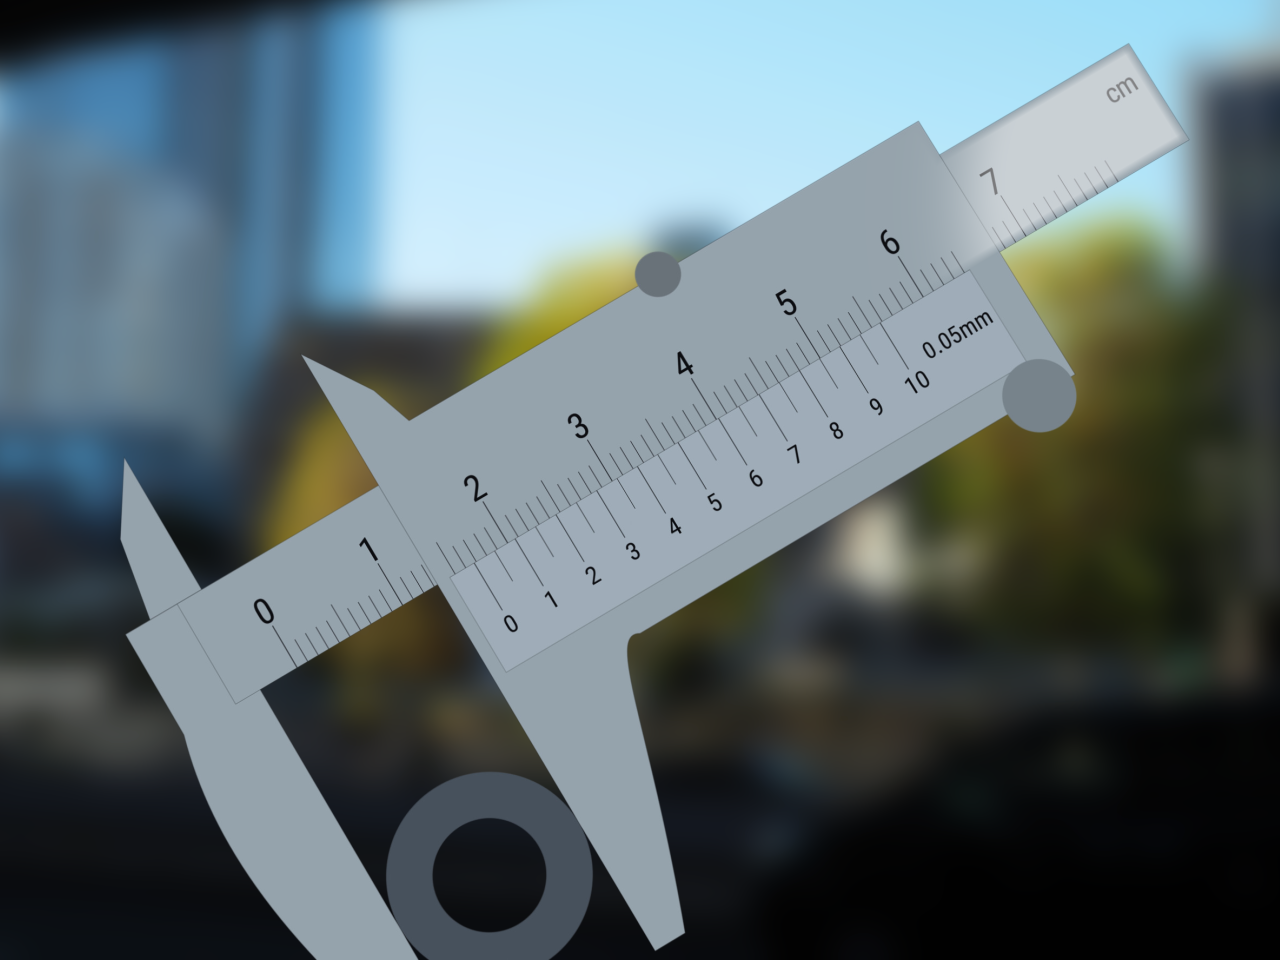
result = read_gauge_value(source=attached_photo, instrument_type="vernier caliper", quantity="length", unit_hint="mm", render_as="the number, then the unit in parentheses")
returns 16.8 (mm)
